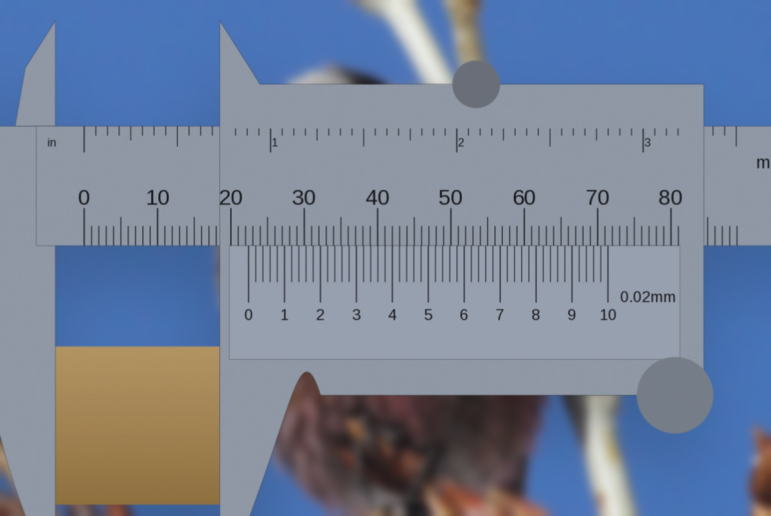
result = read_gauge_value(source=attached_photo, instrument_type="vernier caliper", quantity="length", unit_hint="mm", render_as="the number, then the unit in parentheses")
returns 22.4 (mm)
